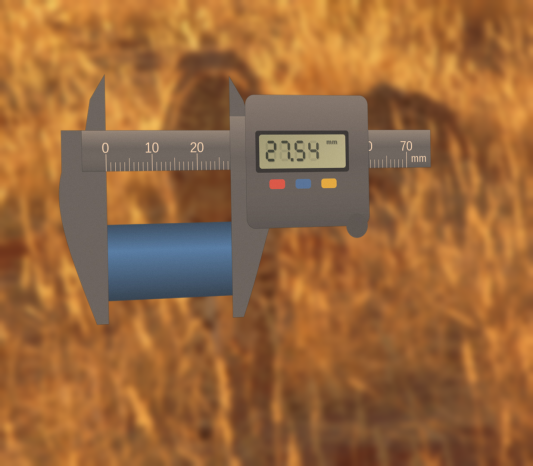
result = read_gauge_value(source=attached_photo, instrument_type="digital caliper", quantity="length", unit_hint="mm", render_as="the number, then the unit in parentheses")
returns 27.54 (mm)
